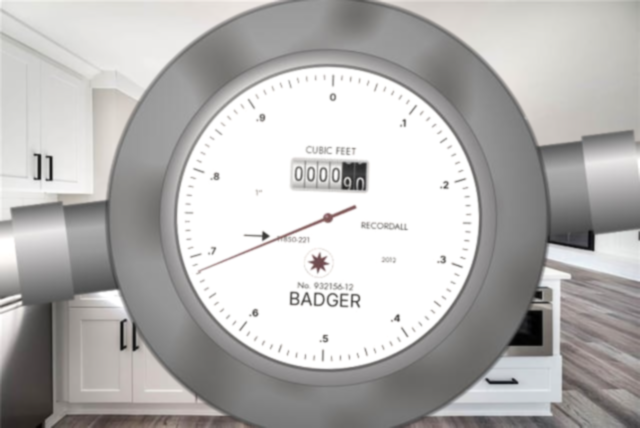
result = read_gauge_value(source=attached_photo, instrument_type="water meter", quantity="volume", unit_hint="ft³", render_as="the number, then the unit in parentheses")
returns 89.68 (ft³)
